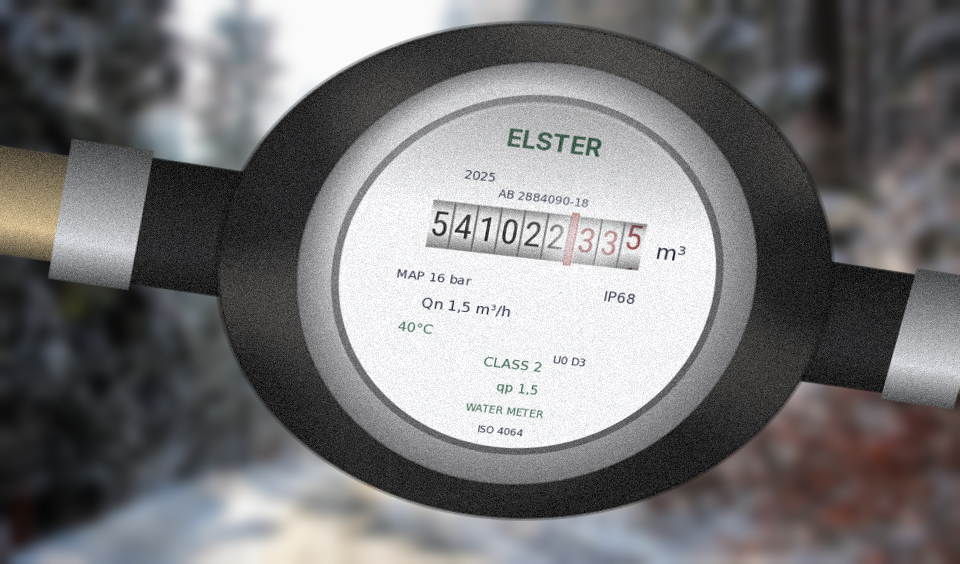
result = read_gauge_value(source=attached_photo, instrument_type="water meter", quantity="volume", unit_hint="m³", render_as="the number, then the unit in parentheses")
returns 541022.335 (m³)
